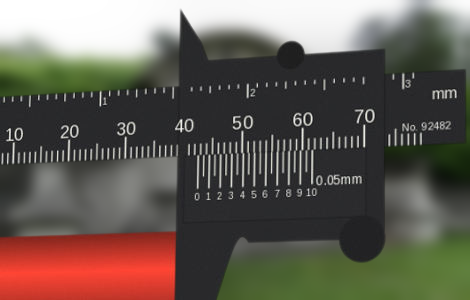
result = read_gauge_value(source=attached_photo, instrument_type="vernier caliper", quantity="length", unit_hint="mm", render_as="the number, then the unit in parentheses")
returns 42.6 (mm)
